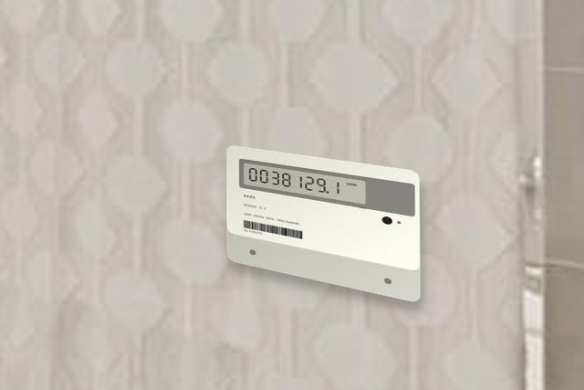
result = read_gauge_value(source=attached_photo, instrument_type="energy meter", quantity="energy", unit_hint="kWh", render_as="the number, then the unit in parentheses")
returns 38129.1 (kWh)
